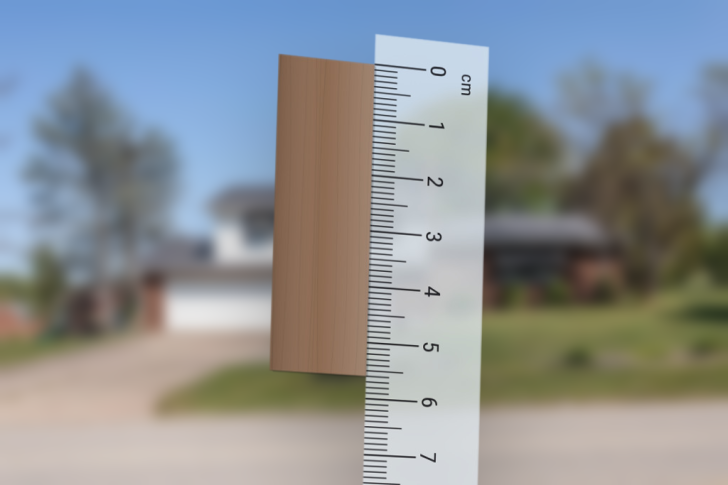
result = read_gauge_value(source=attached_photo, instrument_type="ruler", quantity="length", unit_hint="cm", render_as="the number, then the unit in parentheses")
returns 5.6 (cm)
